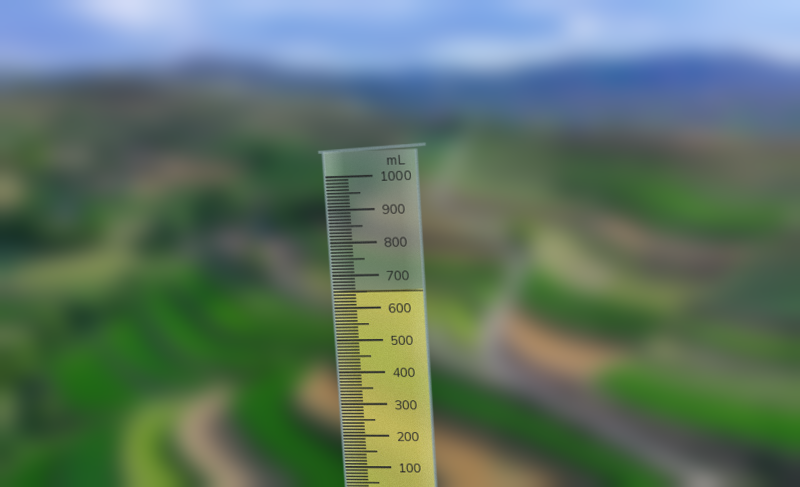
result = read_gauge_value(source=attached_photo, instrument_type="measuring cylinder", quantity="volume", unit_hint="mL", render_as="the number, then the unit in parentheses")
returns 650 (mL)
